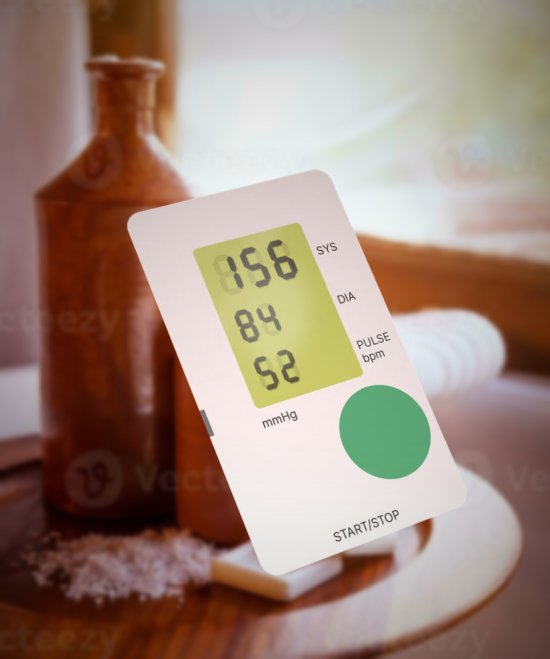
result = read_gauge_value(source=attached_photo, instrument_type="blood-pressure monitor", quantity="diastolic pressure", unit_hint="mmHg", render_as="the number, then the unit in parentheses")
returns 84 (mmHg)
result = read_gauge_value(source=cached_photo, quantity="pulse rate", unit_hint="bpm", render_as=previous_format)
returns 52 (bpm)
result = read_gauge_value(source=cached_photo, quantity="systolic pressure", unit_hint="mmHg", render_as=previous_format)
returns 156 (mmHg)
